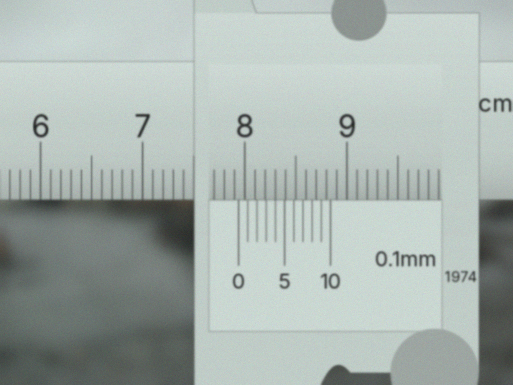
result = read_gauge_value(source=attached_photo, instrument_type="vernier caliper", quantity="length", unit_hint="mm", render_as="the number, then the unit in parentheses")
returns 79.4 (mm)
